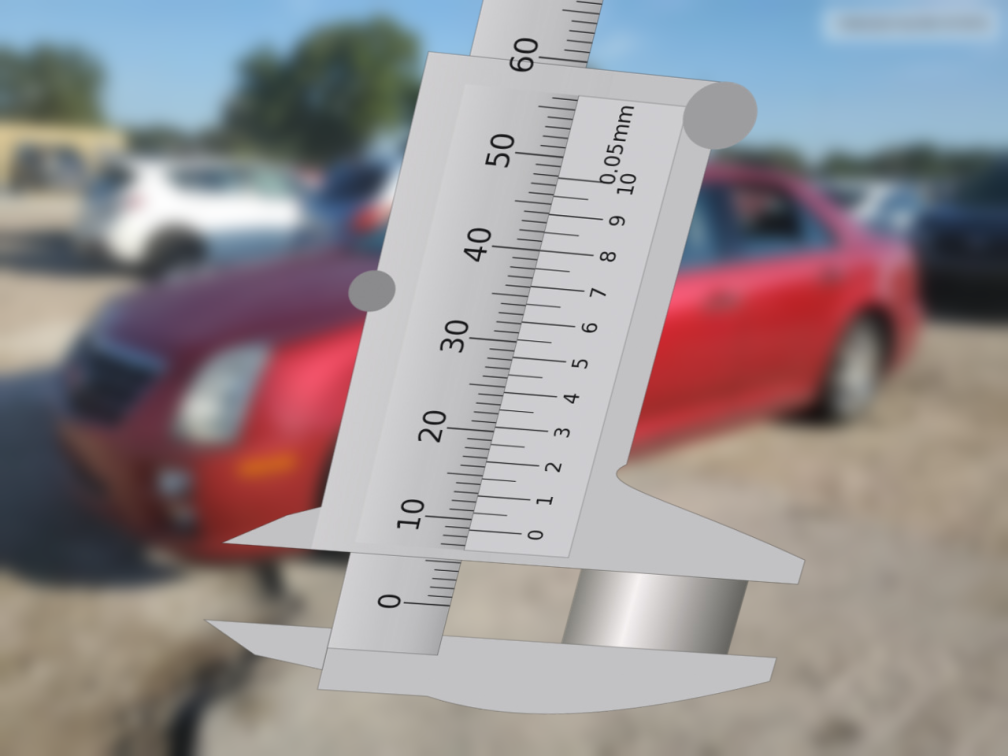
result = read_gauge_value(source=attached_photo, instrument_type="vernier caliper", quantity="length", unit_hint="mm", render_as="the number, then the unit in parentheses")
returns 8.8 (mm)
